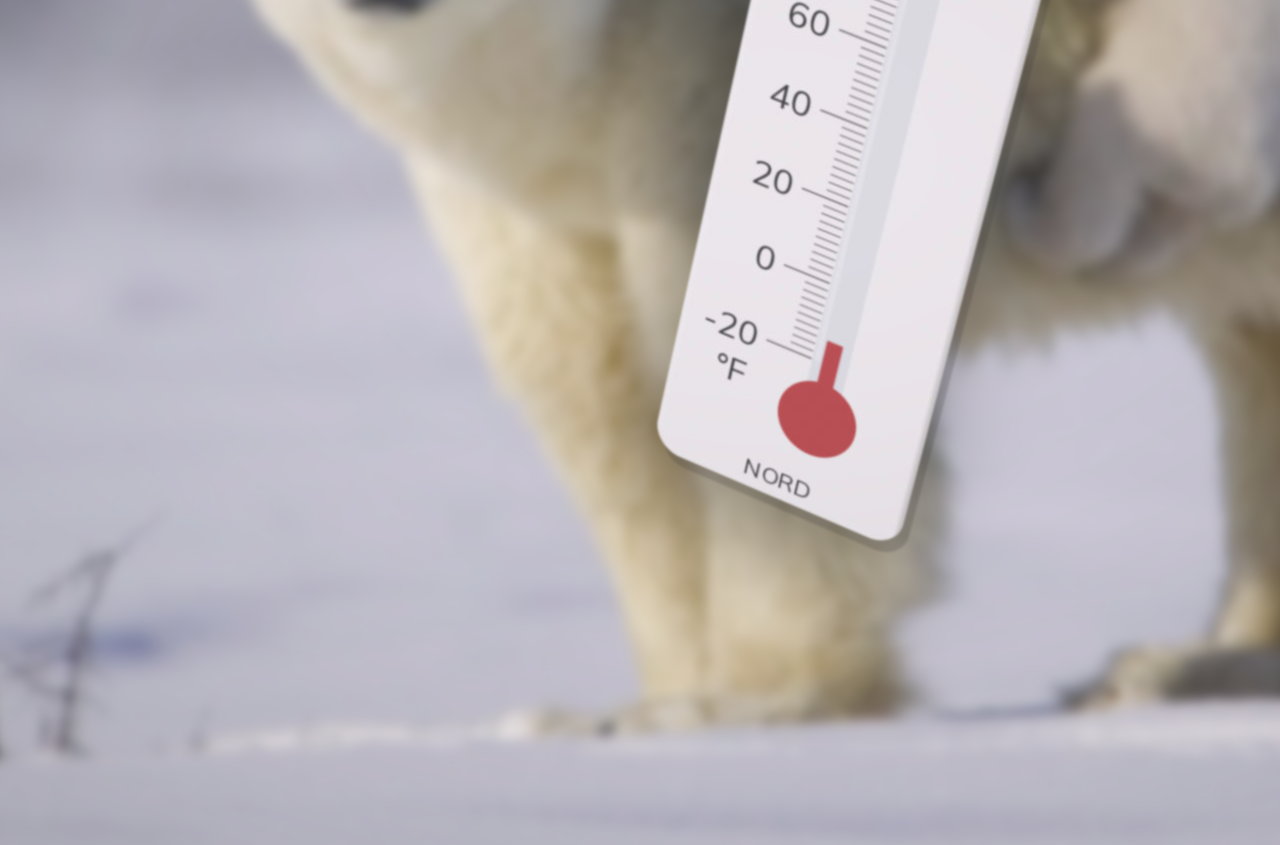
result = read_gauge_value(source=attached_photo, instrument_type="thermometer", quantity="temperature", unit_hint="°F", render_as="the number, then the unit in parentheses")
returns -14 (°F)
